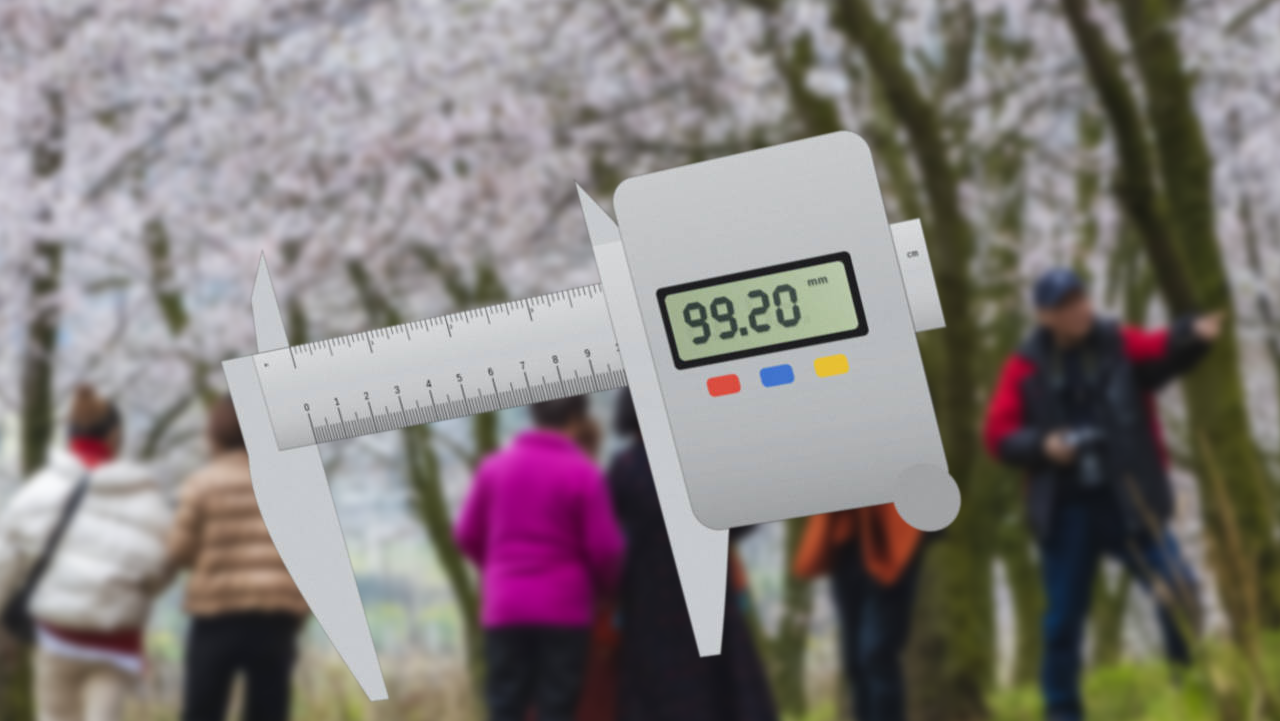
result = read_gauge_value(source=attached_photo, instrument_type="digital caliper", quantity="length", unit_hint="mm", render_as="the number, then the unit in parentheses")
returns 99.20 (mm)
